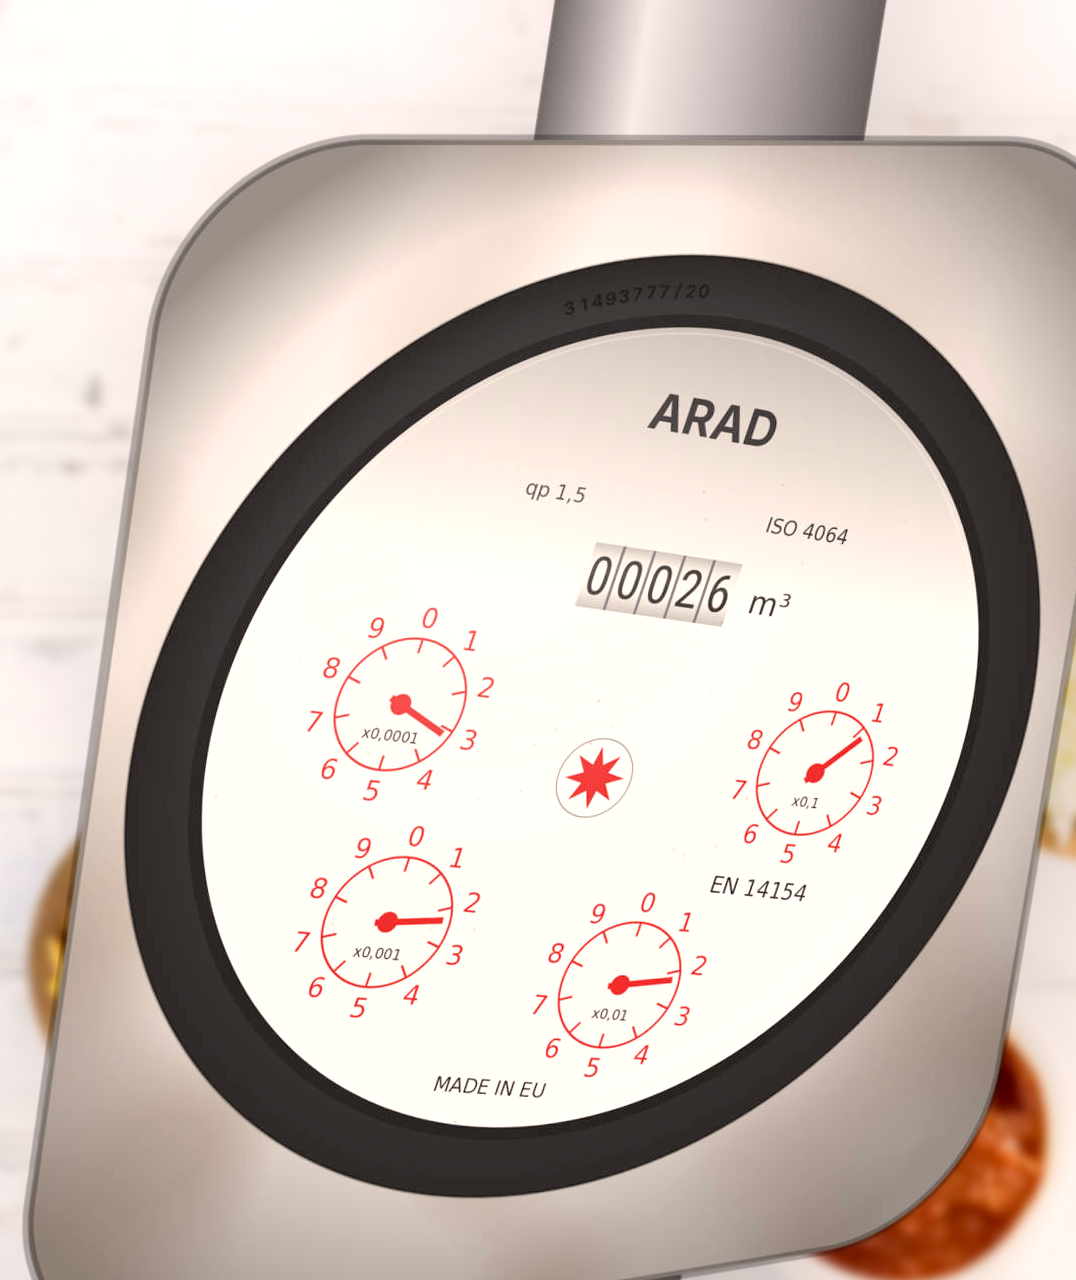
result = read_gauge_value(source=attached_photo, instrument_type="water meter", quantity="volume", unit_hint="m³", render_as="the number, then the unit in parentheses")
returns 26.1223 (m³)
